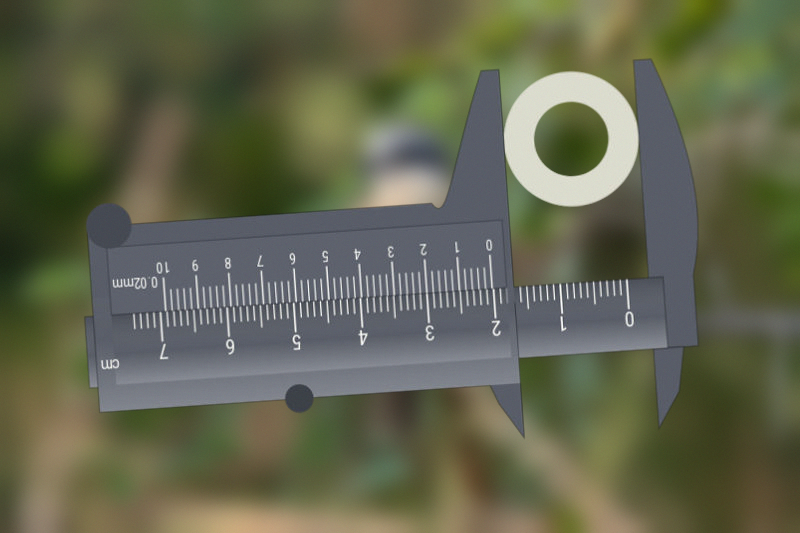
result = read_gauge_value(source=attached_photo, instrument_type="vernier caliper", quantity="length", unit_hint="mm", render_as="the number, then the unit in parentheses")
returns 20.2 (mm)
